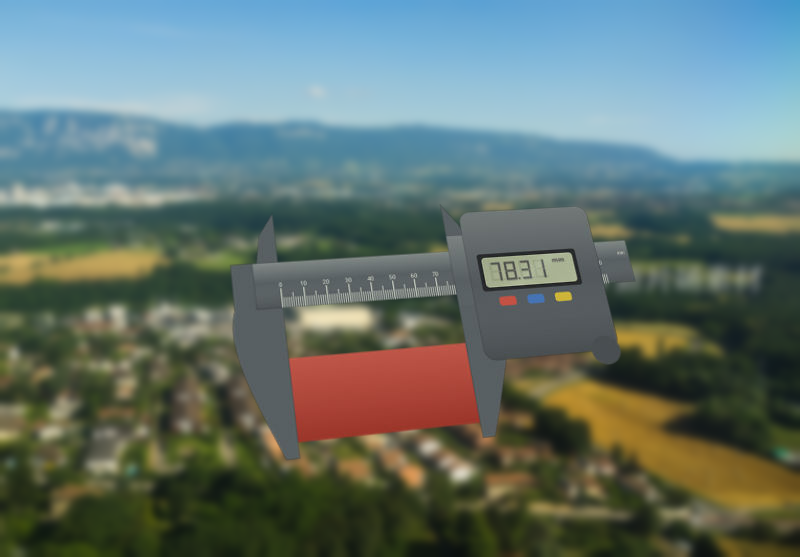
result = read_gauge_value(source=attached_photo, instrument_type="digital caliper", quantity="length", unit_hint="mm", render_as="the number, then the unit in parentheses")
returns 78.31 (mm)
